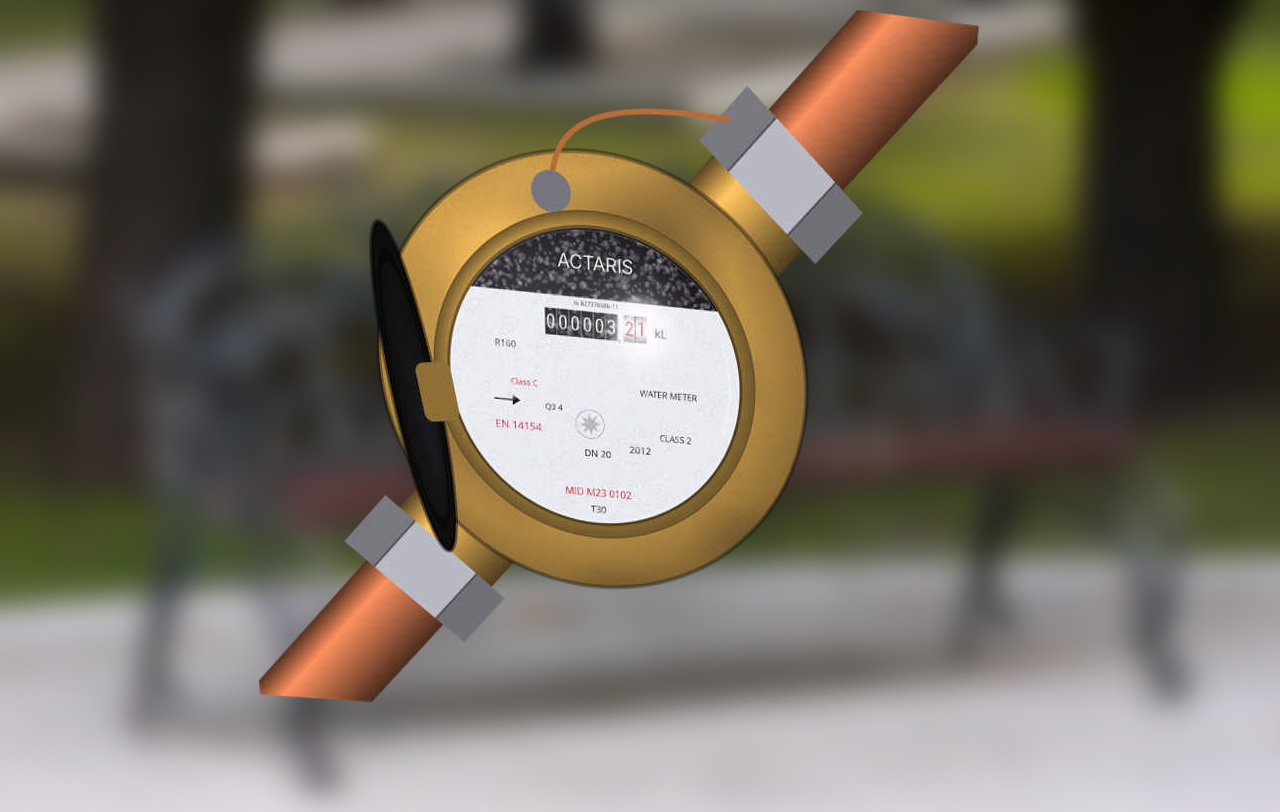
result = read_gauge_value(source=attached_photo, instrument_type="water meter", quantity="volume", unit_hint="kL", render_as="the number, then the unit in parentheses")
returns 3.21 (kL)
